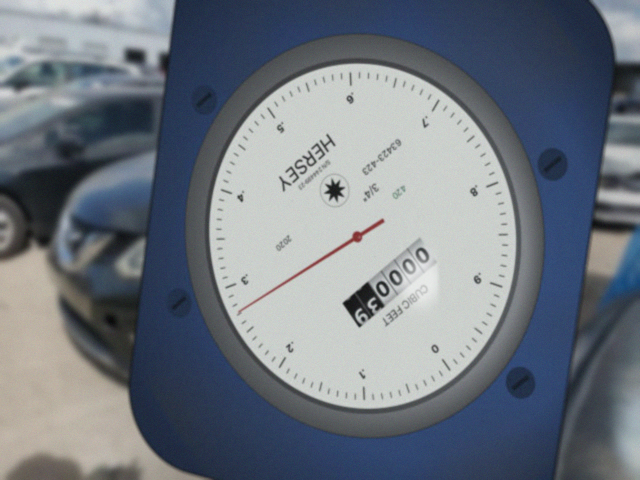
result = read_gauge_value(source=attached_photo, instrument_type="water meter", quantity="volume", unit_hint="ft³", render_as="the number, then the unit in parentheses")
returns 39.27 (ft³)
